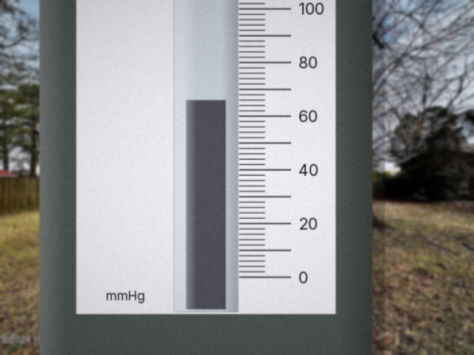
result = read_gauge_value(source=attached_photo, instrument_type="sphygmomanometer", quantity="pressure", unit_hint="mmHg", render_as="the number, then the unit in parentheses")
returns 66 (mmHg)
